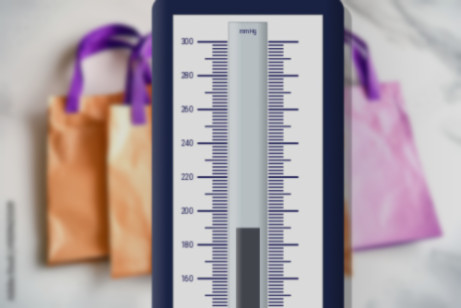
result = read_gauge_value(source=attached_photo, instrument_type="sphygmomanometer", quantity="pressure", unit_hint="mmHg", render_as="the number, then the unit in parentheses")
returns 190 (mmHg)
